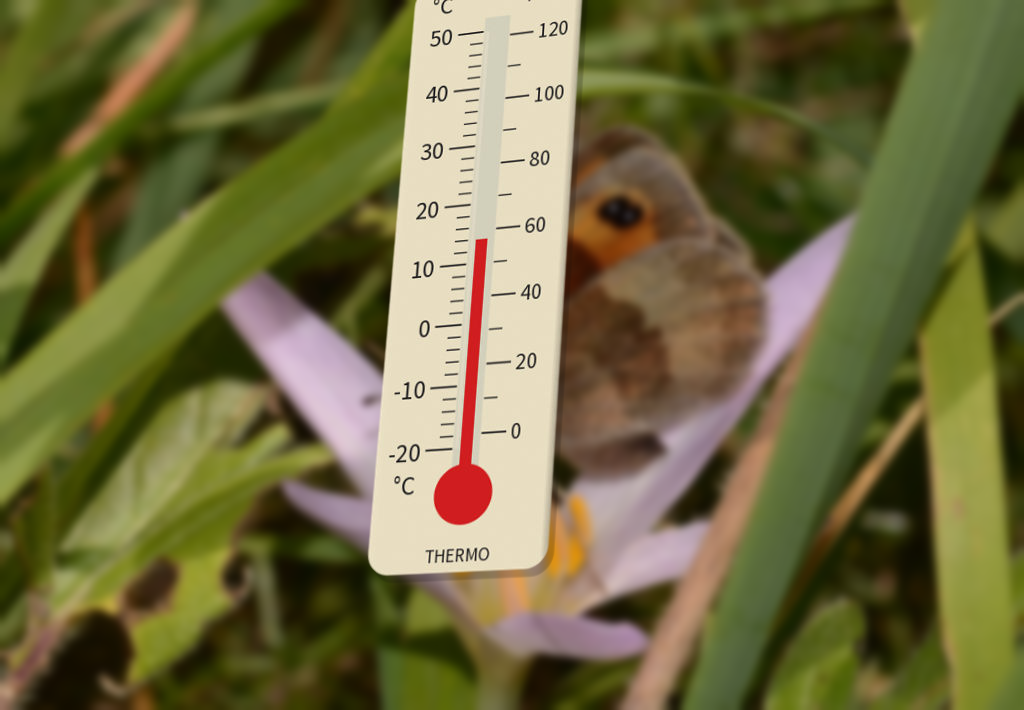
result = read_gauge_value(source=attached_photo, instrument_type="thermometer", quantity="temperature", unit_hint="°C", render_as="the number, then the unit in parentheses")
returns 14 (°C)
